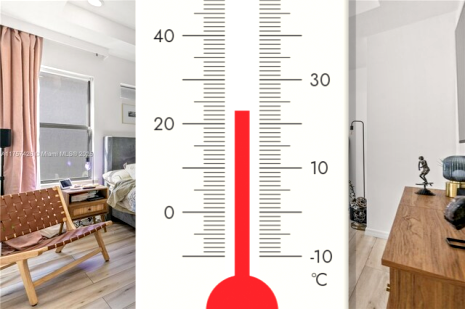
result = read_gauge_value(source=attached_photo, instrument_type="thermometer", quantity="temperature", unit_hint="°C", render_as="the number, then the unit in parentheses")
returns 23 (°C)
